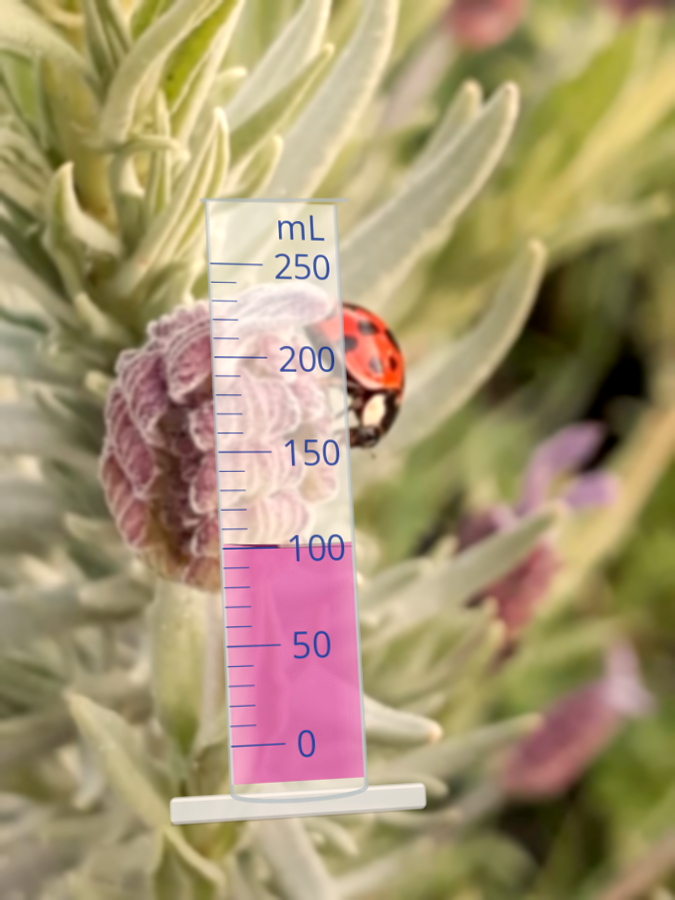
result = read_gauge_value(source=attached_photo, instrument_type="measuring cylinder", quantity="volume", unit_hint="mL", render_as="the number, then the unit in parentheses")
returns 100 (mL)
